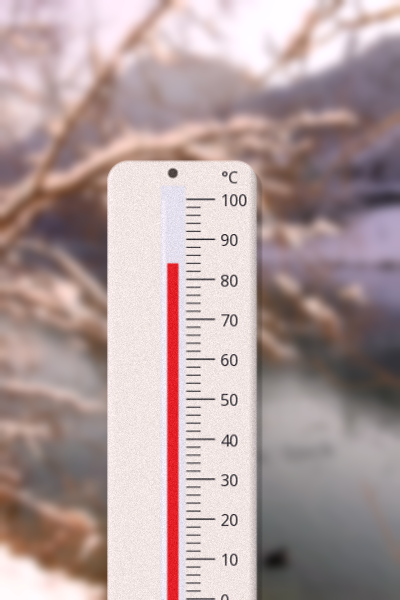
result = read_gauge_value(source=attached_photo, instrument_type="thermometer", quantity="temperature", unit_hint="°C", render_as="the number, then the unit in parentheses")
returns 84 (°C)
